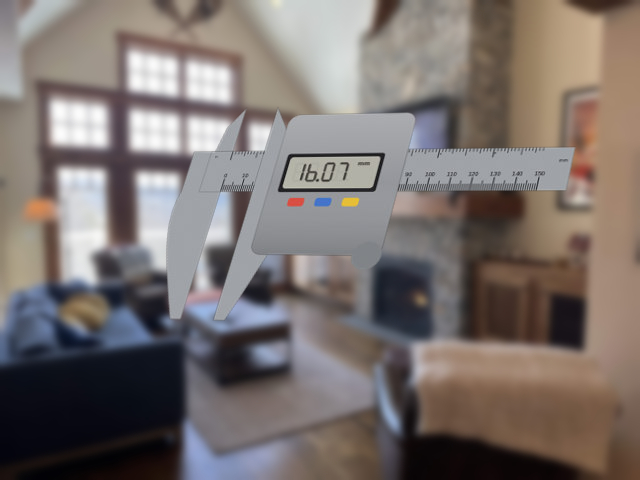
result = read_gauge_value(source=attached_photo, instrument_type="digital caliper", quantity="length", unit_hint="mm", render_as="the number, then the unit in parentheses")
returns 16.07 (mm)
